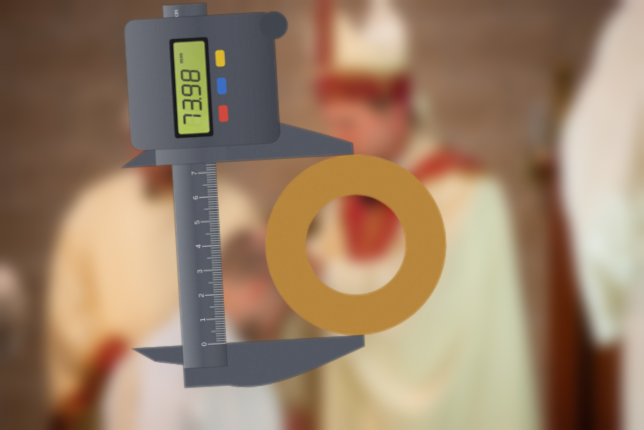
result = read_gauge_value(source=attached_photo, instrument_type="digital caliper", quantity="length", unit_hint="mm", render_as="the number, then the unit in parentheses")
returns 73.98 (mm)
